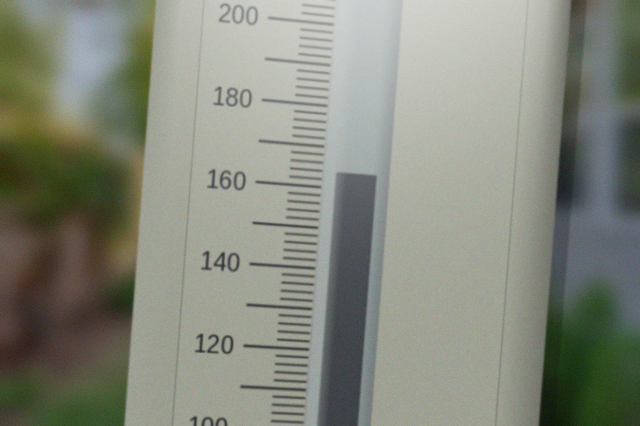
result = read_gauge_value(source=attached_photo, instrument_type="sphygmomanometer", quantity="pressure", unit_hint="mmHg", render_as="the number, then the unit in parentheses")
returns 164 (mmHg)
